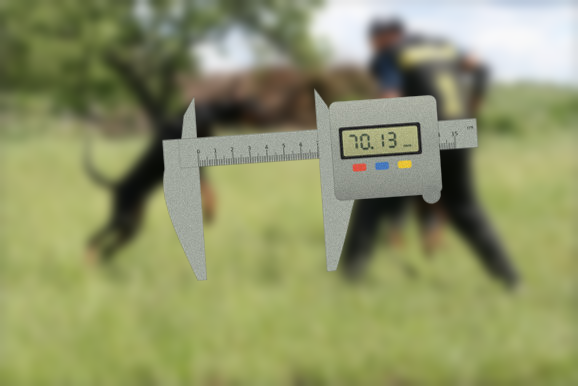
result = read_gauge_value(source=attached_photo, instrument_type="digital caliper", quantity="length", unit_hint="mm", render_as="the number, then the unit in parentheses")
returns 70.13 (mm)
